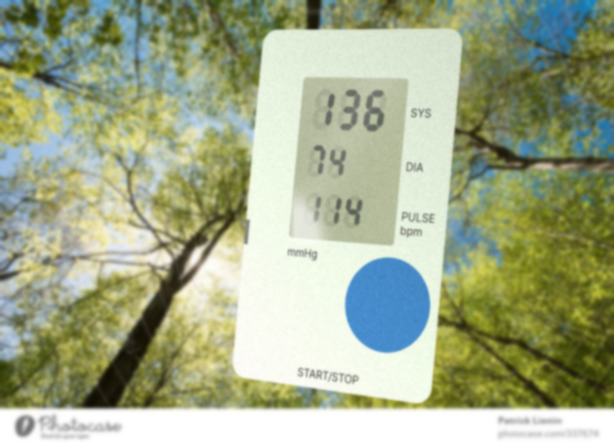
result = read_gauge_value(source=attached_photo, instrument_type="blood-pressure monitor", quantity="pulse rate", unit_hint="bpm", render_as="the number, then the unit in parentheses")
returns 114 (bpm)
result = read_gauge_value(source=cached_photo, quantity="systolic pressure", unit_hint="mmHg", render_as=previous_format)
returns 136 (mmHg)
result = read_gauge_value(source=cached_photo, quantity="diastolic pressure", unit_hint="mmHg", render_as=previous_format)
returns 74 (mmHg)
